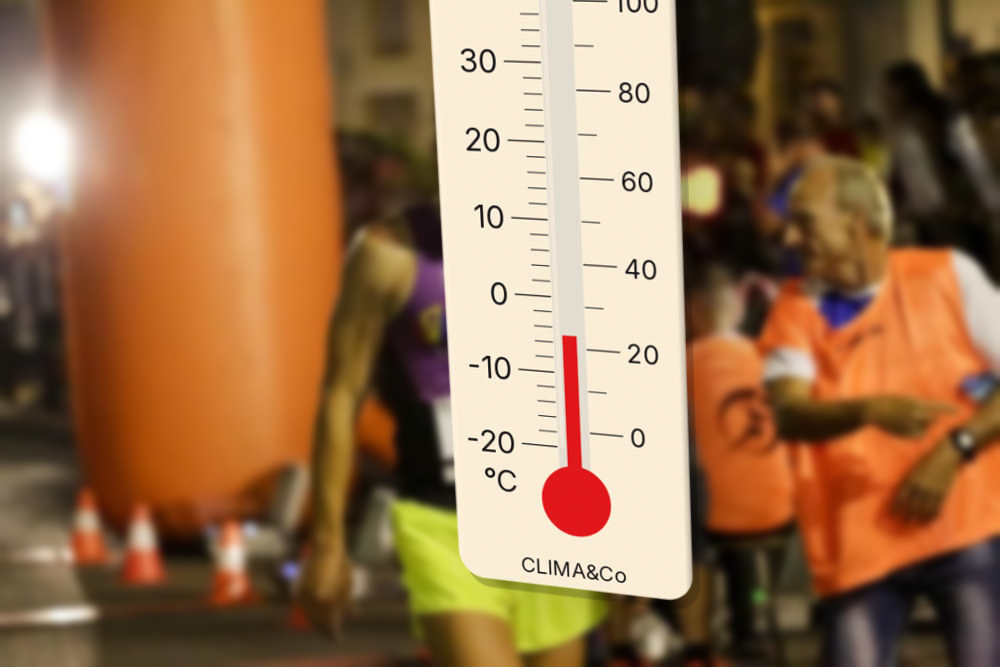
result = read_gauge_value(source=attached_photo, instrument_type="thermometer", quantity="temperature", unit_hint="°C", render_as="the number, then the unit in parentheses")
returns -5 (°C)
